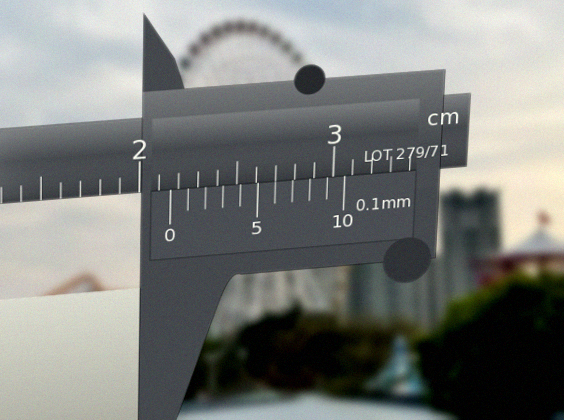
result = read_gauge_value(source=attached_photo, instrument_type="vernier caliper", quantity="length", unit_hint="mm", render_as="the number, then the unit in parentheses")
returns 21.6 (mm)
